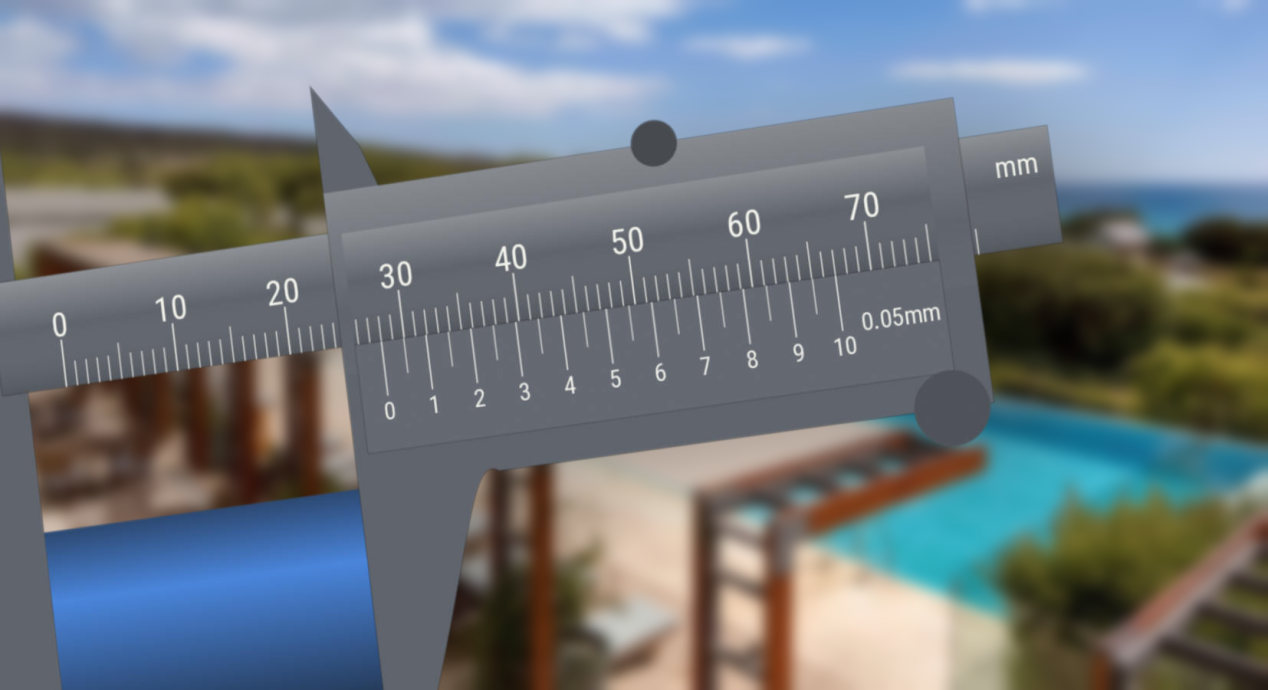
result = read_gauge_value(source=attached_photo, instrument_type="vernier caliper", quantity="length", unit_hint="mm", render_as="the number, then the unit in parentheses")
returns 28.0 (mm)
